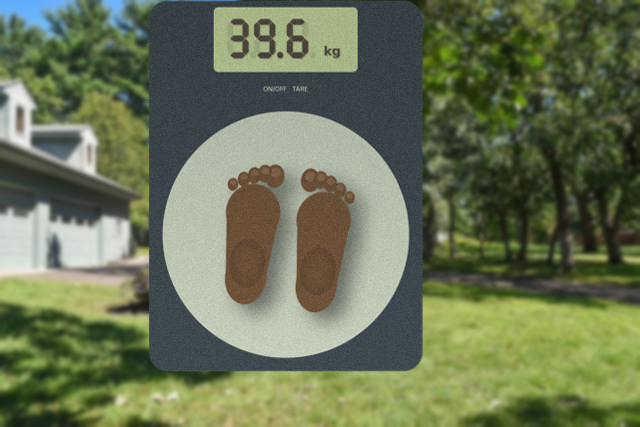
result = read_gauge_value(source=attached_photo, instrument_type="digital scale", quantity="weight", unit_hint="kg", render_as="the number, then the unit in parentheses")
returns 39.6 (kg)
